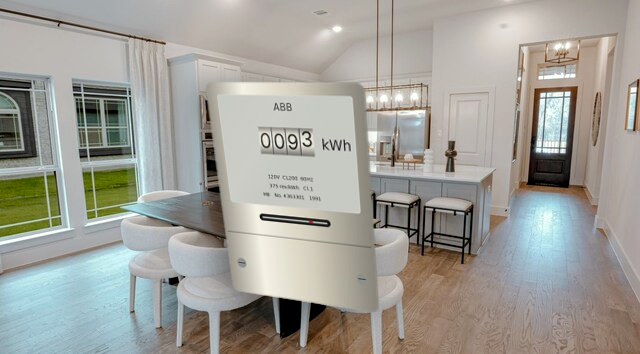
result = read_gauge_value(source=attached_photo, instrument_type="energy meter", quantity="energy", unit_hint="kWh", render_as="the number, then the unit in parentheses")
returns 93 (kWh)
